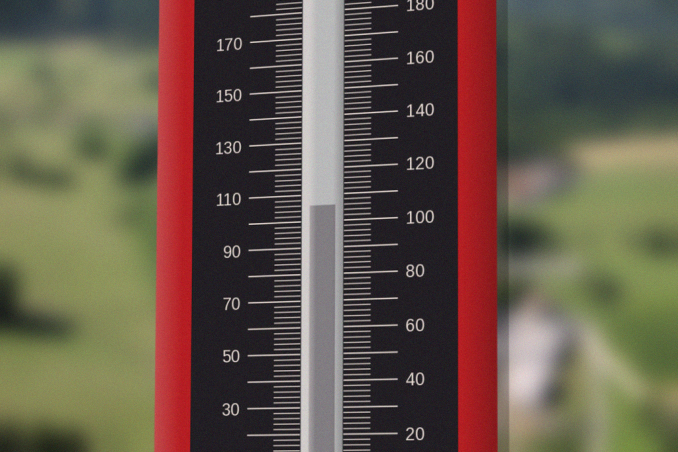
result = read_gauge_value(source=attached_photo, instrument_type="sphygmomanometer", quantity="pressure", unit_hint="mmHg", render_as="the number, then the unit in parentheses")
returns 106 (mmHg)
